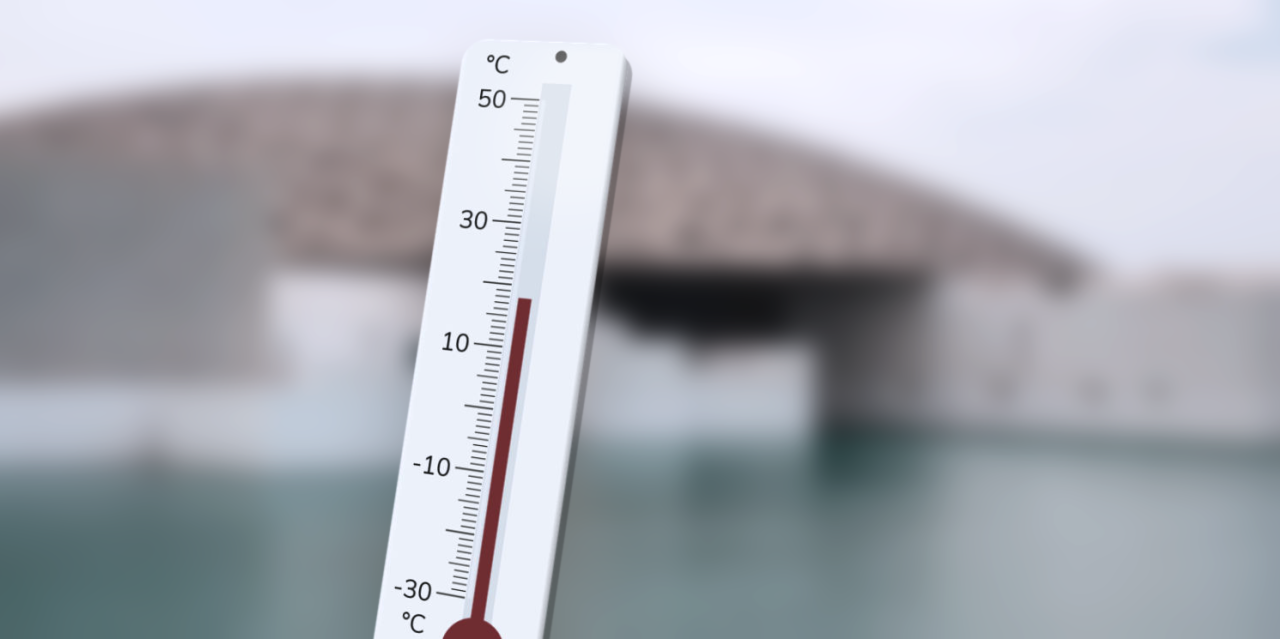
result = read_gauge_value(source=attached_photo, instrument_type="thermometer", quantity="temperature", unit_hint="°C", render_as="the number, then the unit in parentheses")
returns 18 (°C)
